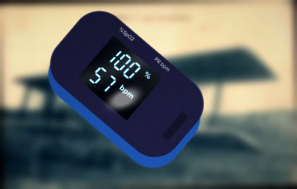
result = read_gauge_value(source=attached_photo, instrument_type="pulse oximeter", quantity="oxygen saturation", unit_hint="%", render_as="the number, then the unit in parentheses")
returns 100 (%)
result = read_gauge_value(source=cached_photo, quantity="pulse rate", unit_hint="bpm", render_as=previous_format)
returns 57 (bpm)
